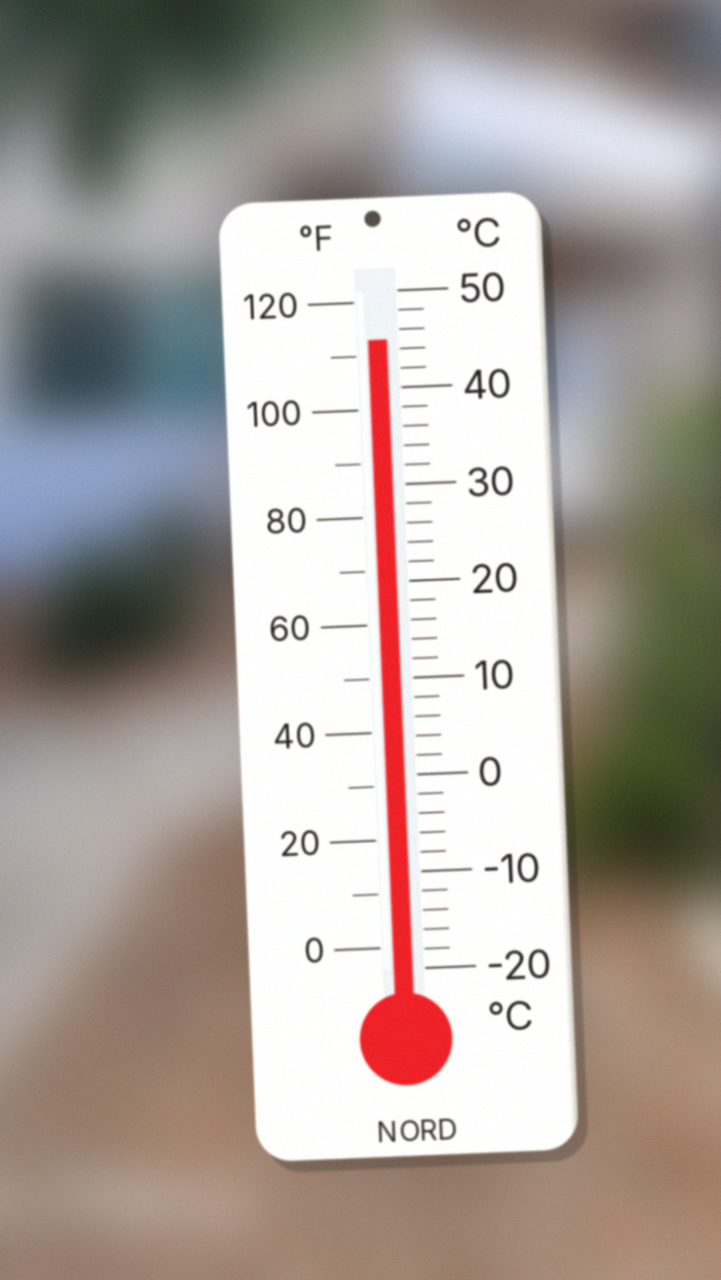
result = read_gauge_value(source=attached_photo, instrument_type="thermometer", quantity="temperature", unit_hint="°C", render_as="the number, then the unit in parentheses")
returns 45 (°C)
